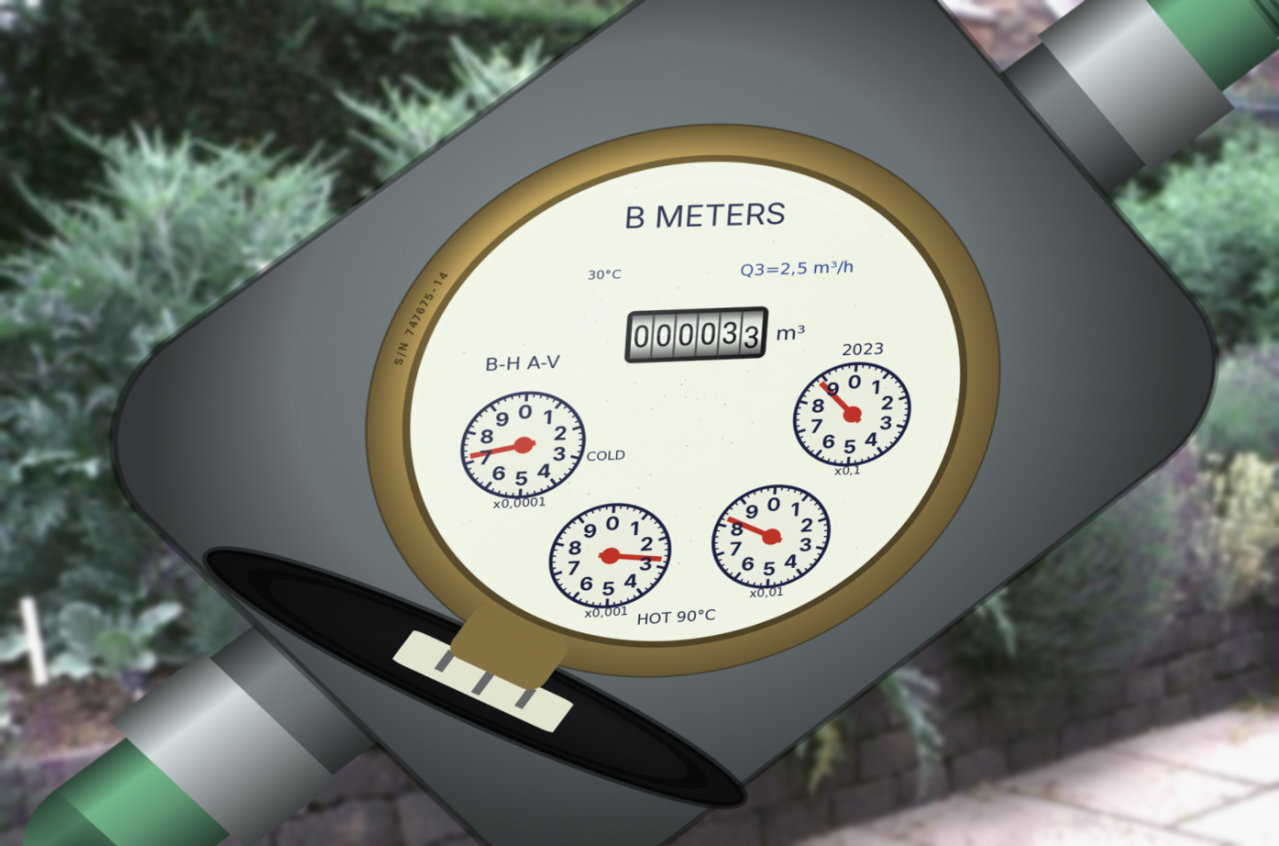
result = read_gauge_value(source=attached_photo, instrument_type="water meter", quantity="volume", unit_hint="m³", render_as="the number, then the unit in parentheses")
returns 32.8827 (m³)
